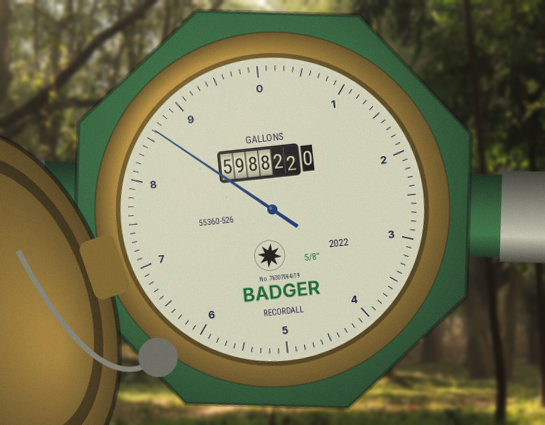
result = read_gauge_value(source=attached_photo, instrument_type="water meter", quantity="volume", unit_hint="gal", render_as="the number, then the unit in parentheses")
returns 5988218.6 (gal)
